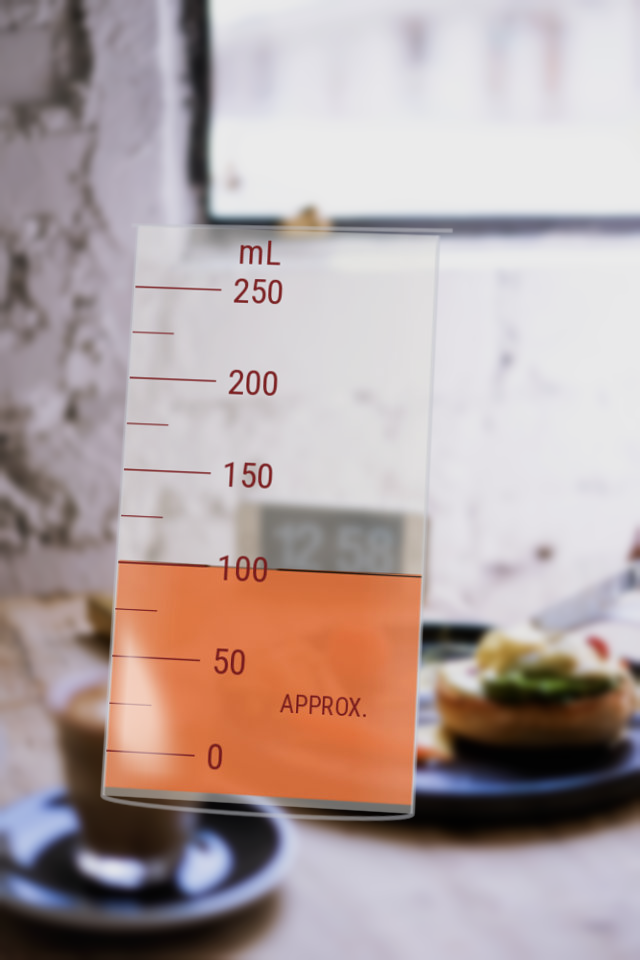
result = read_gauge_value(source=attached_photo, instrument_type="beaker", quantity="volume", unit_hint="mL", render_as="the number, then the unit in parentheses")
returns 100 (mL)
